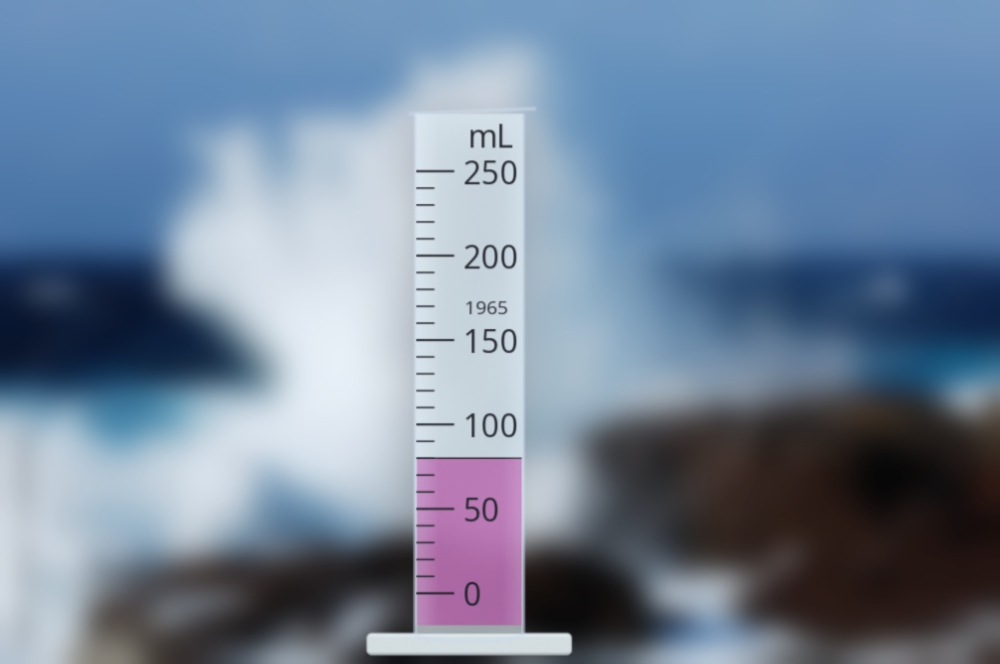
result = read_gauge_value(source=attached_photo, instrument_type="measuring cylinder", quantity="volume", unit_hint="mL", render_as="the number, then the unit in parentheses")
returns 80 (mL)
